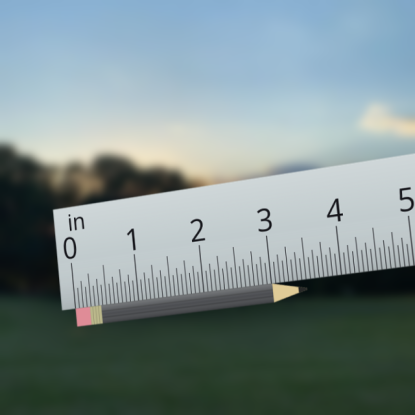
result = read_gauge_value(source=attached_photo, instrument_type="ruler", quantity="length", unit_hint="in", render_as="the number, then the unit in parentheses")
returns 3.5 (in)
